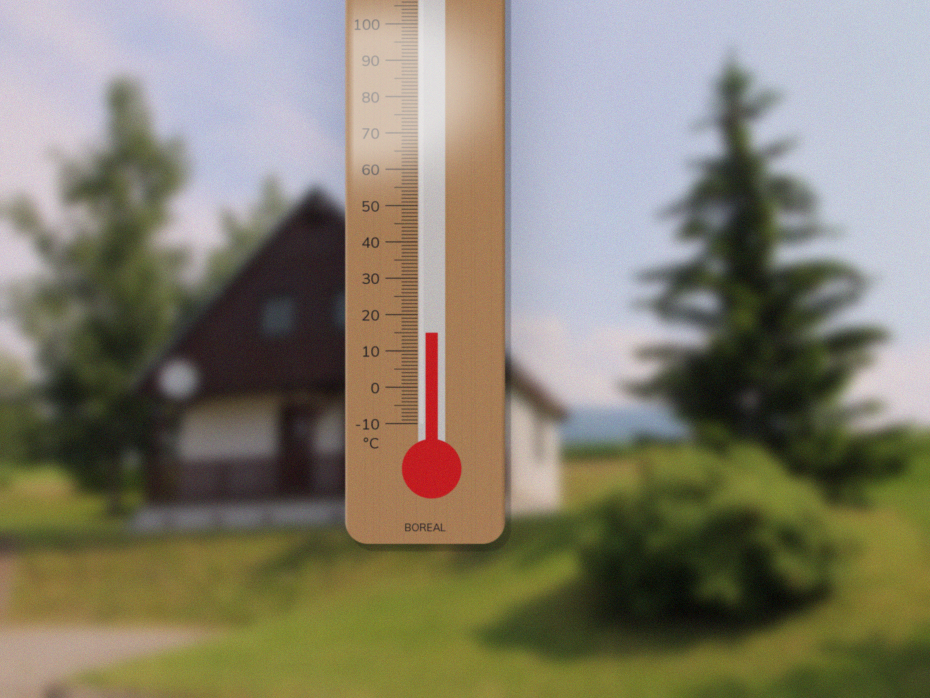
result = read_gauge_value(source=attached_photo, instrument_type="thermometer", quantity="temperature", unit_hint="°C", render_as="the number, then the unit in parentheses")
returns 15 (°C)
